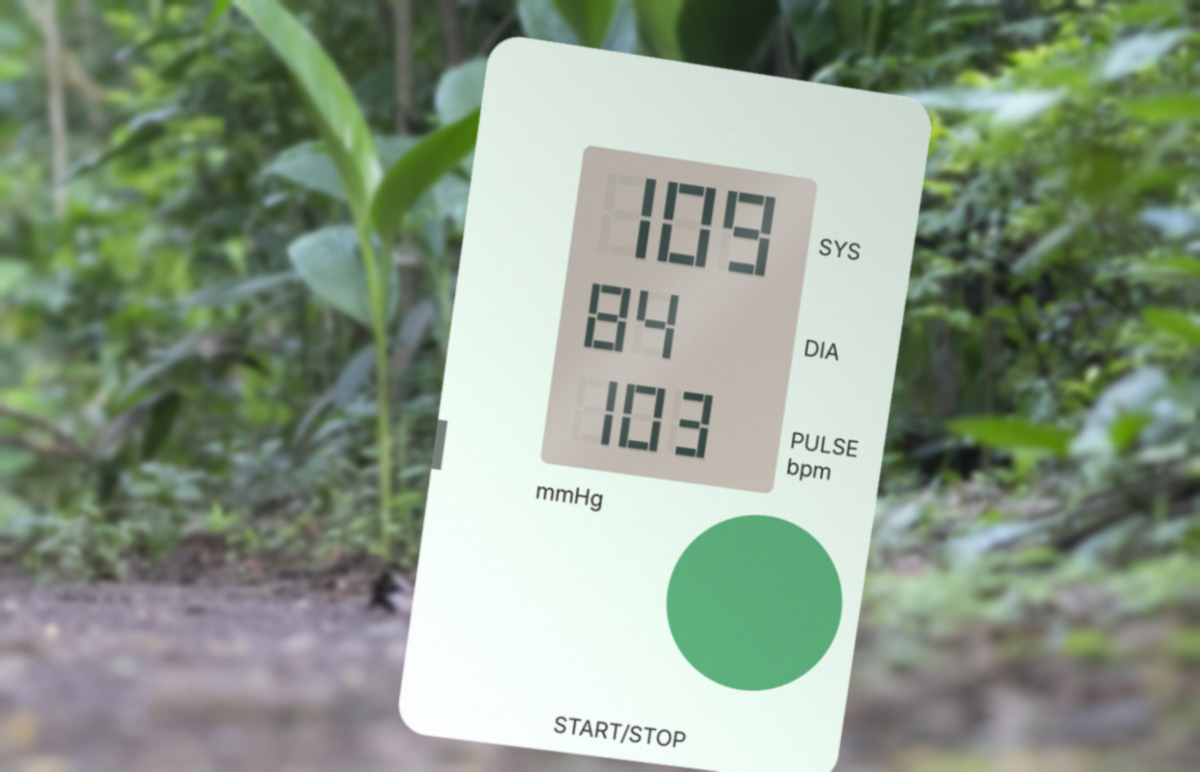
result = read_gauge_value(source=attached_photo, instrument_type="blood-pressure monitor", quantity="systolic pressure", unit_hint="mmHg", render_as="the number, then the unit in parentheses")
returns 109 (mmHg)
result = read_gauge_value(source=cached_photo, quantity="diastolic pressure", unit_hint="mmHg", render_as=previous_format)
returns 84 (mmHg)
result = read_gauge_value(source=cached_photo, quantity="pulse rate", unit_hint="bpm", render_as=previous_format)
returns 103 (bpm)
